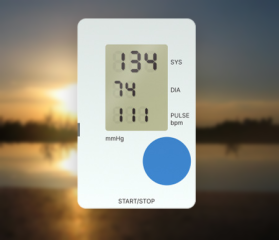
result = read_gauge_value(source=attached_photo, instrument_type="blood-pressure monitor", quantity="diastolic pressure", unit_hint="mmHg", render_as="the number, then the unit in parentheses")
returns 74 (mmHg)
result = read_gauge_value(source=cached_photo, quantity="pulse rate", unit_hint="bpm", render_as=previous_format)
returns 111 (bpm)
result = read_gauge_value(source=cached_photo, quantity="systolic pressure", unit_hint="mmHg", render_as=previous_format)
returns 134 (mmHg)
